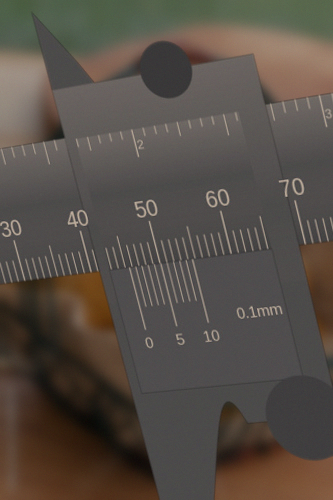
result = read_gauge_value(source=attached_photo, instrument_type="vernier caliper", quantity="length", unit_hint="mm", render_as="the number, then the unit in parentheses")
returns 45.6 (mm)
